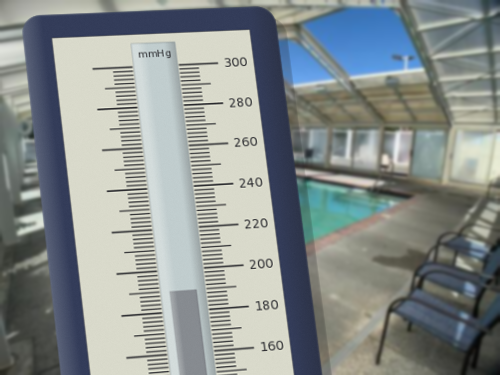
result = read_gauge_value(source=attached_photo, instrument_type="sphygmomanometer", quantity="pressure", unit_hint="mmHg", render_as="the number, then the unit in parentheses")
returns 190 (mmHg)
